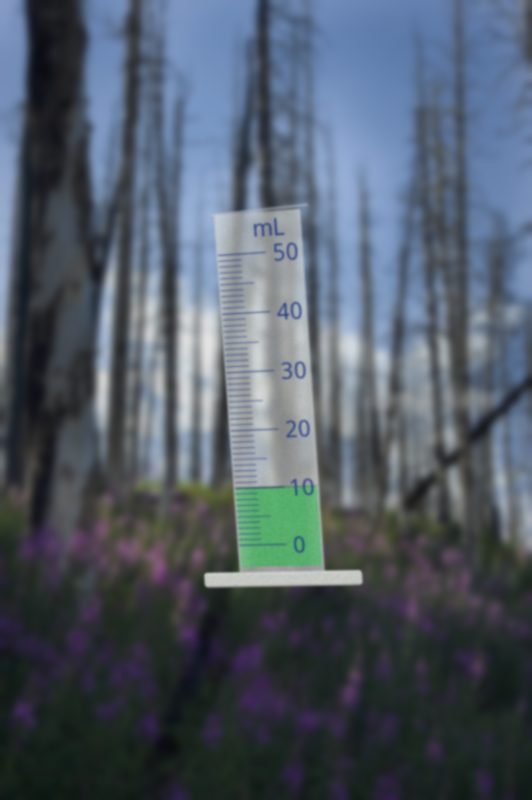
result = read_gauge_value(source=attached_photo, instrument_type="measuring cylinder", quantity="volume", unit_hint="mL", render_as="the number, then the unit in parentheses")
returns 10 (mL)
